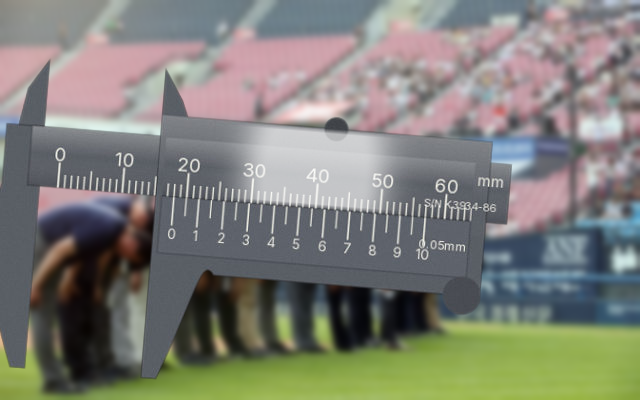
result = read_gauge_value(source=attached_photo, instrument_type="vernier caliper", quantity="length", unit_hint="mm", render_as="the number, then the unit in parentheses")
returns 18.0 (mm)
